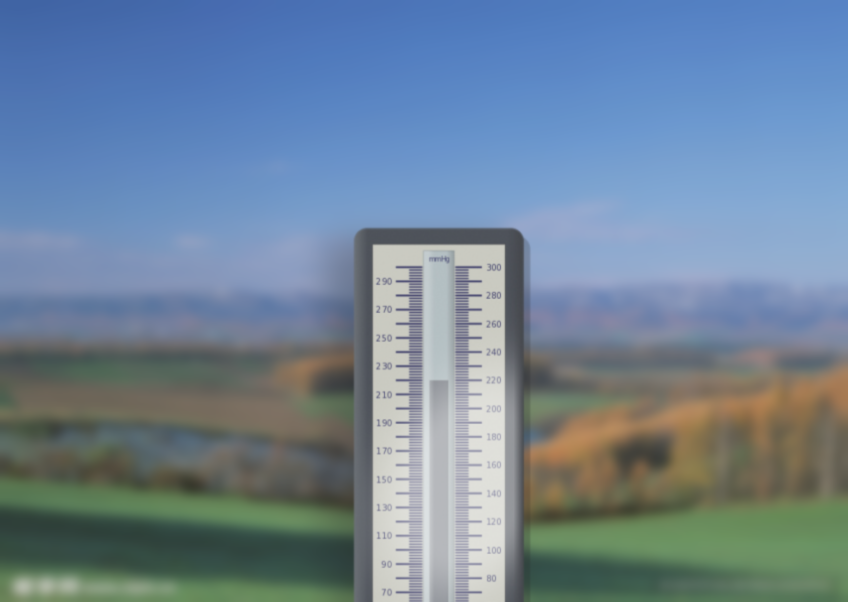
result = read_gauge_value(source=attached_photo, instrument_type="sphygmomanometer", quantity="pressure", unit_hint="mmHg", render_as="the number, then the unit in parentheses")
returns 220 (mmHg)
